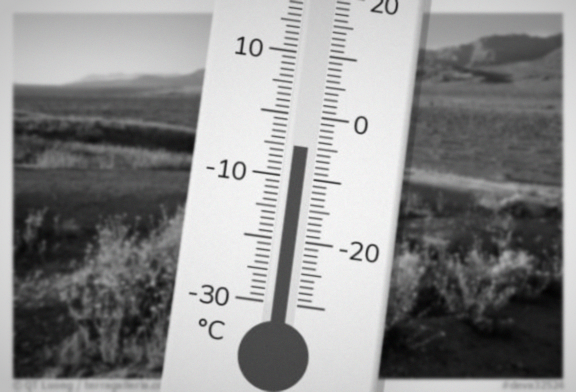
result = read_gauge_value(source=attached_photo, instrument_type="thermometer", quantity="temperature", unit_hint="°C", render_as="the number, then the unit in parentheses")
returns -5 (°C)
